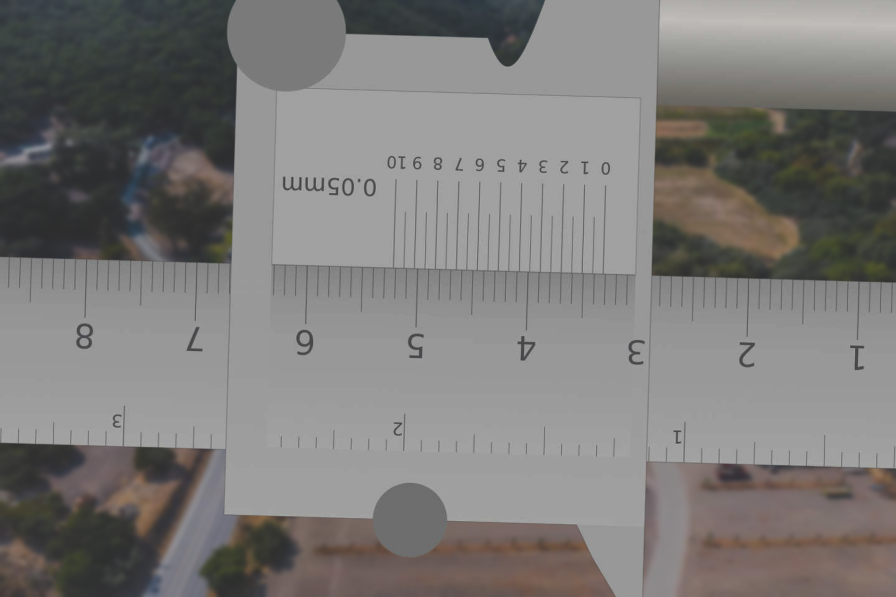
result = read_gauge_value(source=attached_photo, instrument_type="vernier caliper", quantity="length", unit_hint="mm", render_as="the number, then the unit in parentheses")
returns 33.2 (mm)
